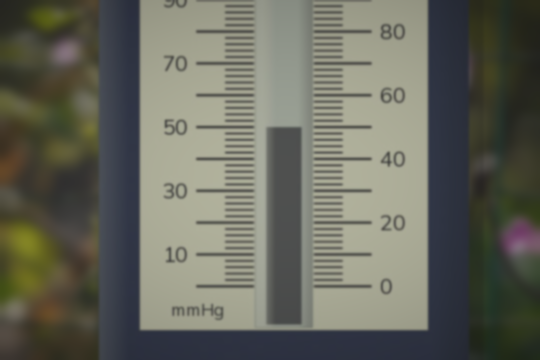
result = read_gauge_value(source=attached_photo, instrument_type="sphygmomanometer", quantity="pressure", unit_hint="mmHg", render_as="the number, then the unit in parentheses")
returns 50 (mmHg)
